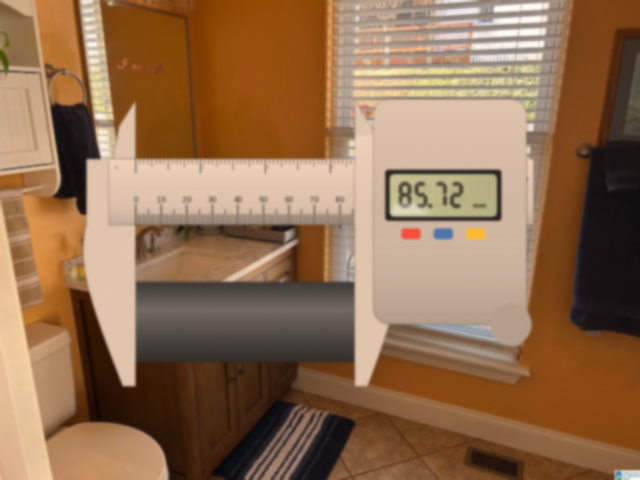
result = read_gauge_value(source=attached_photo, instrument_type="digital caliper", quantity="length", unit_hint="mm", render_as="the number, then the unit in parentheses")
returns 85.72 (mm)
